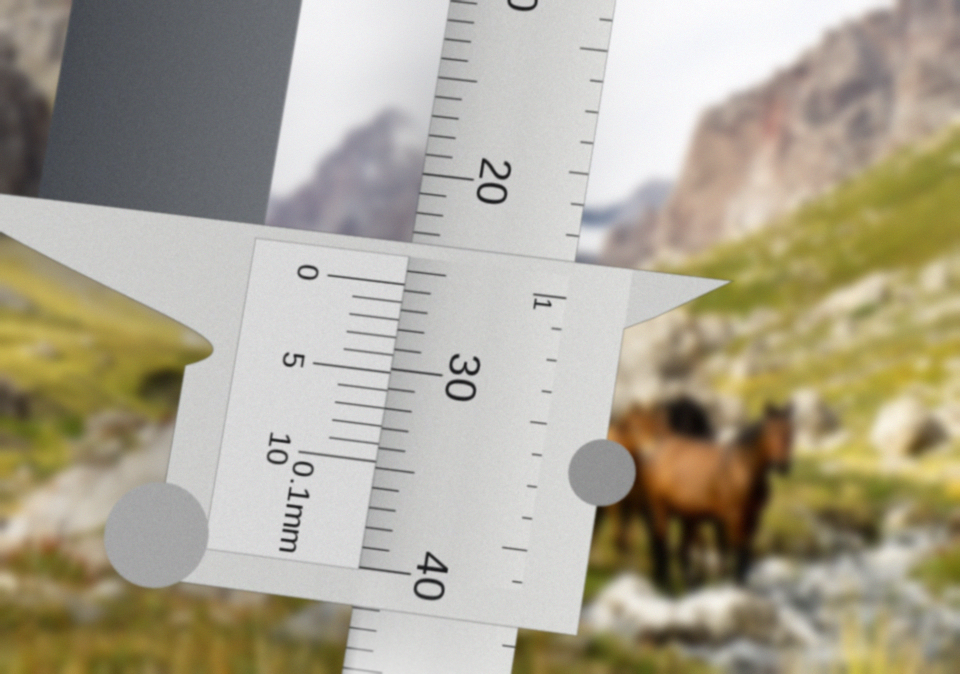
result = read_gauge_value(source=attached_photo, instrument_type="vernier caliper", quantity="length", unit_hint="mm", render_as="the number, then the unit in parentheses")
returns 25.7 (mm)
